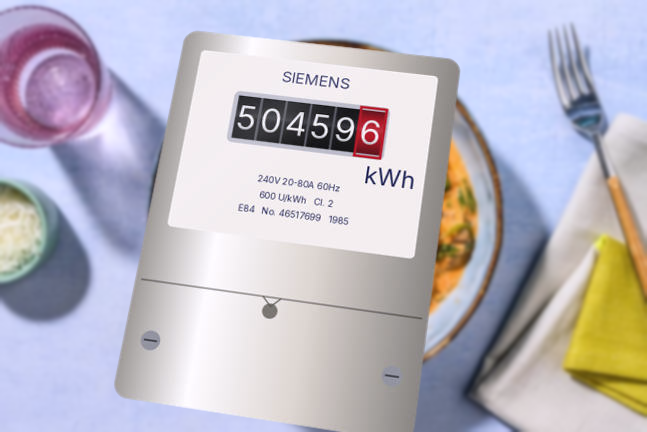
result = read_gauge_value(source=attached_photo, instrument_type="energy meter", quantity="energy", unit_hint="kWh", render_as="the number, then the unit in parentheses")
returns 50459.6 (kWh)
